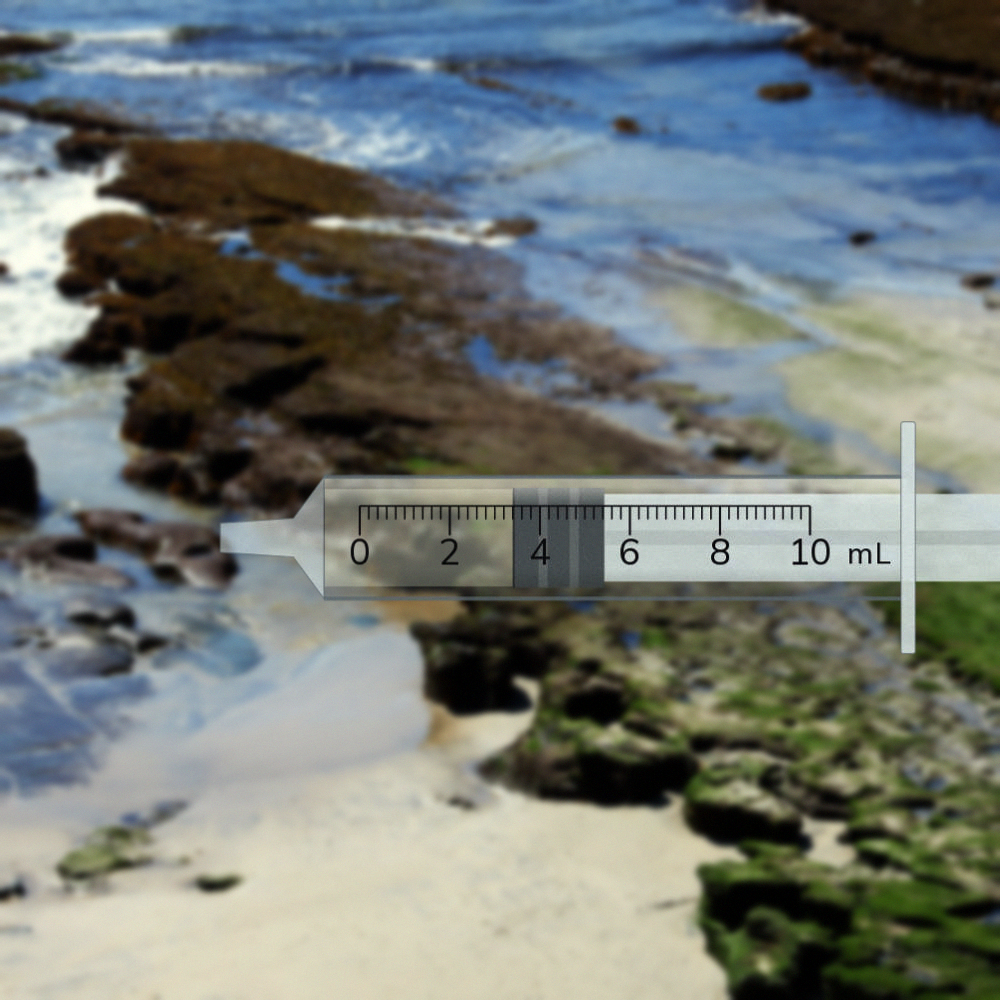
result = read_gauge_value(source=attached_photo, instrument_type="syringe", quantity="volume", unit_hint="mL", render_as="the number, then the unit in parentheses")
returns 3.4 (mL)
